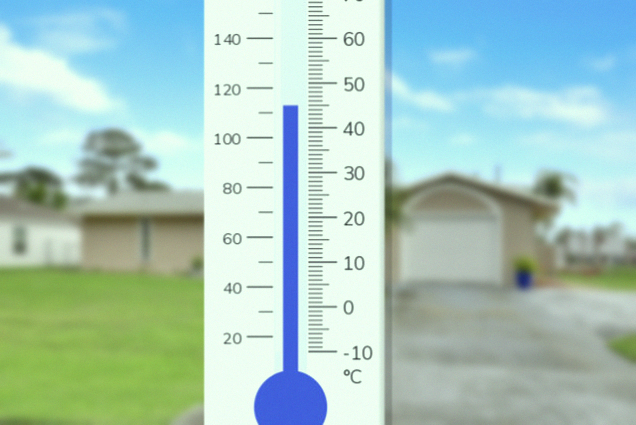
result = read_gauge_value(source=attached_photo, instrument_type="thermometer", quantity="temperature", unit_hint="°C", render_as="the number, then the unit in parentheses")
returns 45 (°C)
